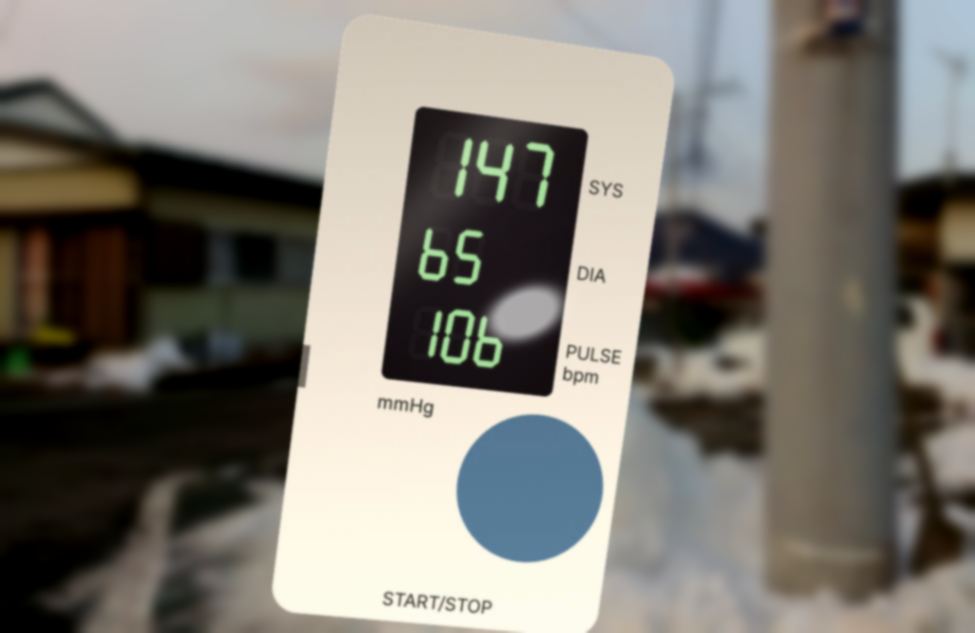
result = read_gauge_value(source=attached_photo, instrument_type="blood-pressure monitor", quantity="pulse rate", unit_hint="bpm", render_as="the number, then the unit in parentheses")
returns 106 (bpm)
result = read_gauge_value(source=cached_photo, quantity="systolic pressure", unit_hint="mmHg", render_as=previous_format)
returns 147 (mmHg)
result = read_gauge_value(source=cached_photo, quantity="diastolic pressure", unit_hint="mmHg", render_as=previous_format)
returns 65 (mmHg)
